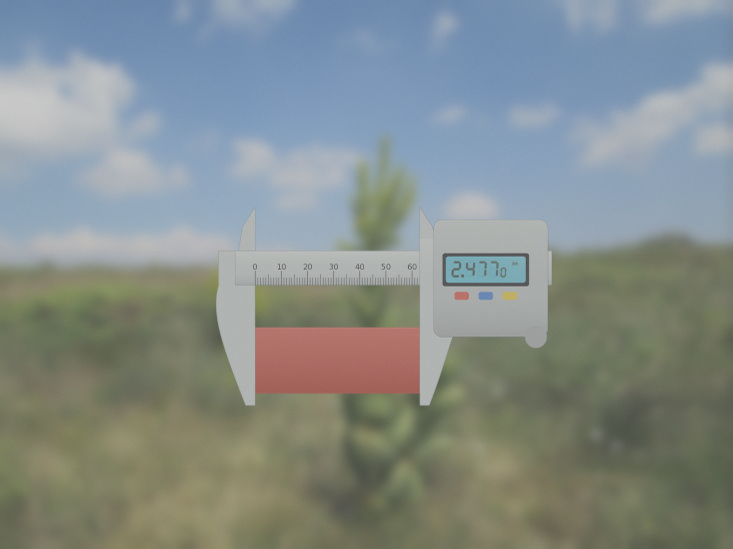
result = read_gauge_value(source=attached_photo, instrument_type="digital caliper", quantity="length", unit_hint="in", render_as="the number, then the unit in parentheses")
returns 2.4770 (in)
